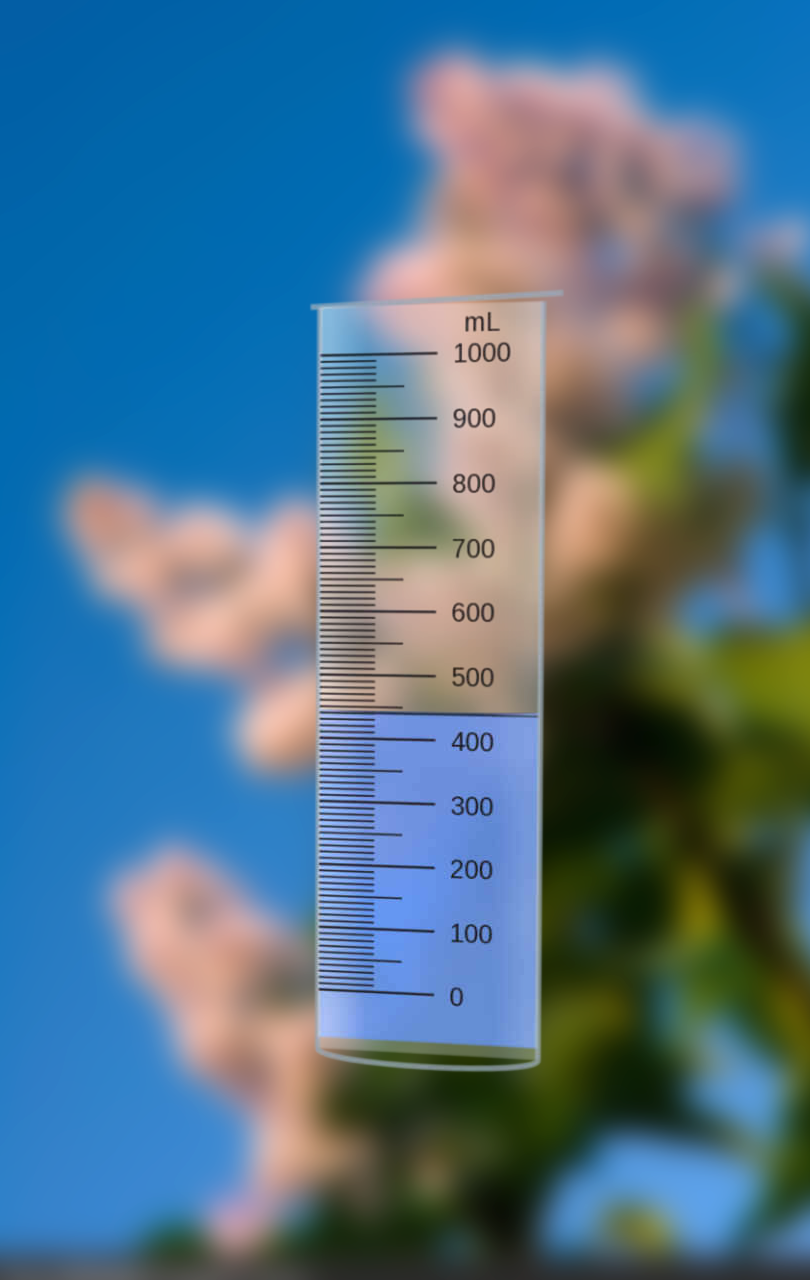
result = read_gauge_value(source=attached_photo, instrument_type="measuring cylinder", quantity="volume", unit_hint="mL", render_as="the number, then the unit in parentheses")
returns 440 (mL)
